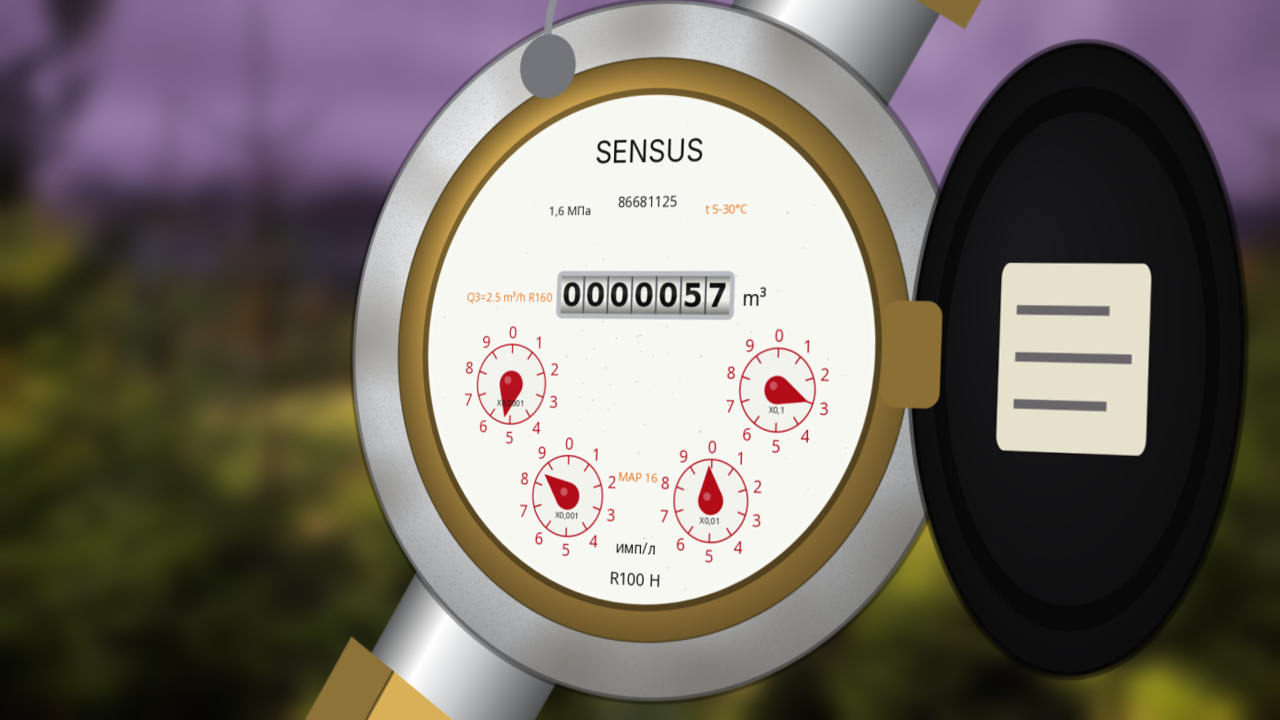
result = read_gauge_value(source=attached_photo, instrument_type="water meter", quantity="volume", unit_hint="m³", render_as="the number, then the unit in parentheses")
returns 57.2985 (m³)
